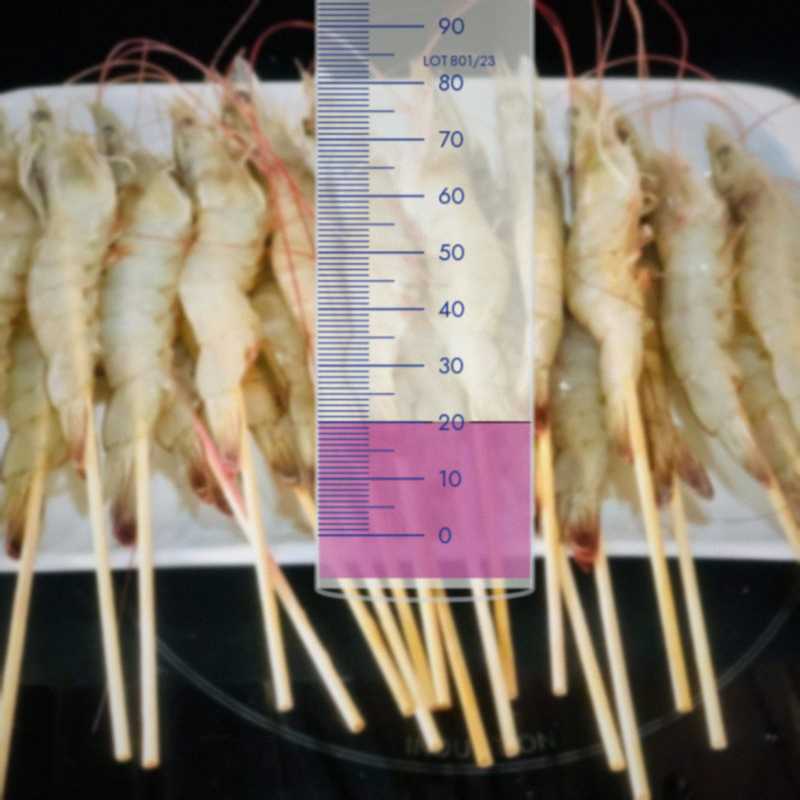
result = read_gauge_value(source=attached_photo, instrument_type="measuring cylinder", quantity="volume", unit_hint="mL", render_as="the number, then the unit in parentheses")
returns 20 (mL)
